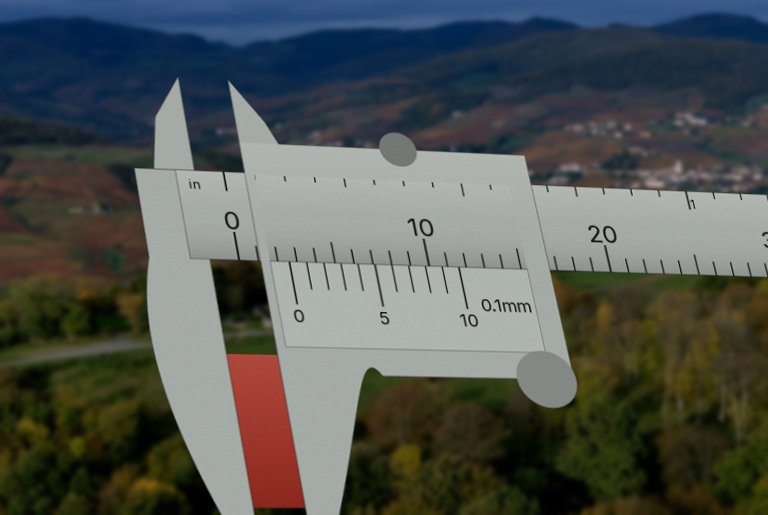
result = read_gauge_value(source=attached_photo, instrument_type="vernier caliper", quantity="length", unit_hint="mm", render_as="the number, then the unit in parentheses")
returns 2.6 (mm)
